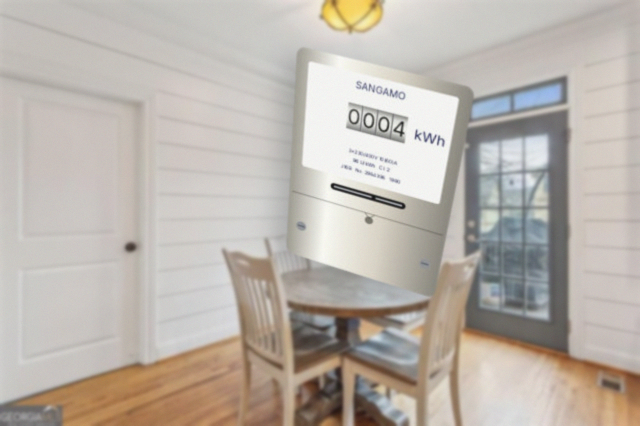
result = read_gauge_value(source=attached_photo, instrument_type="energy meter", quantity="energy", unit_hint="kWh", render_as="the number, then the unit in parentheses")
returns 4 (kWh)
